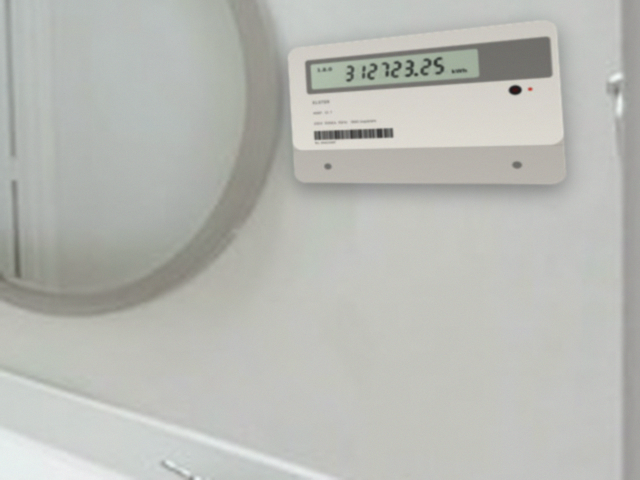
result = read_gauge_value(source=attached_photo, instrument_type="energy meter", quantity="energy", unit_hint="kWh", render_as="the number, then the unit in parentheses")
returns 312723.25 (kWh)
